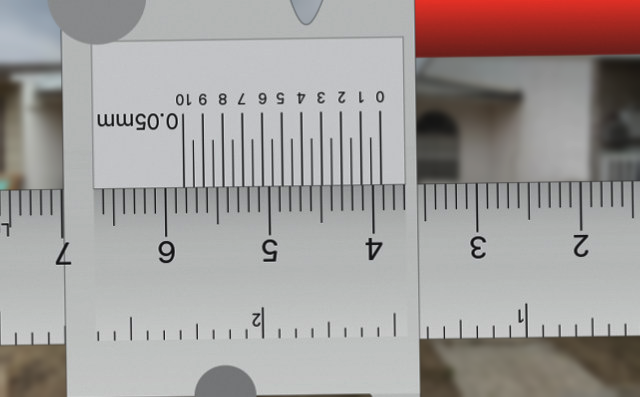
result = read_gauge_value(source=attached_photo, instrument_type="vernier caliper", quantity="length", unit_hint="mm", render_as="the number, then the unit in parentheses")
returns 39.2 (mm)
